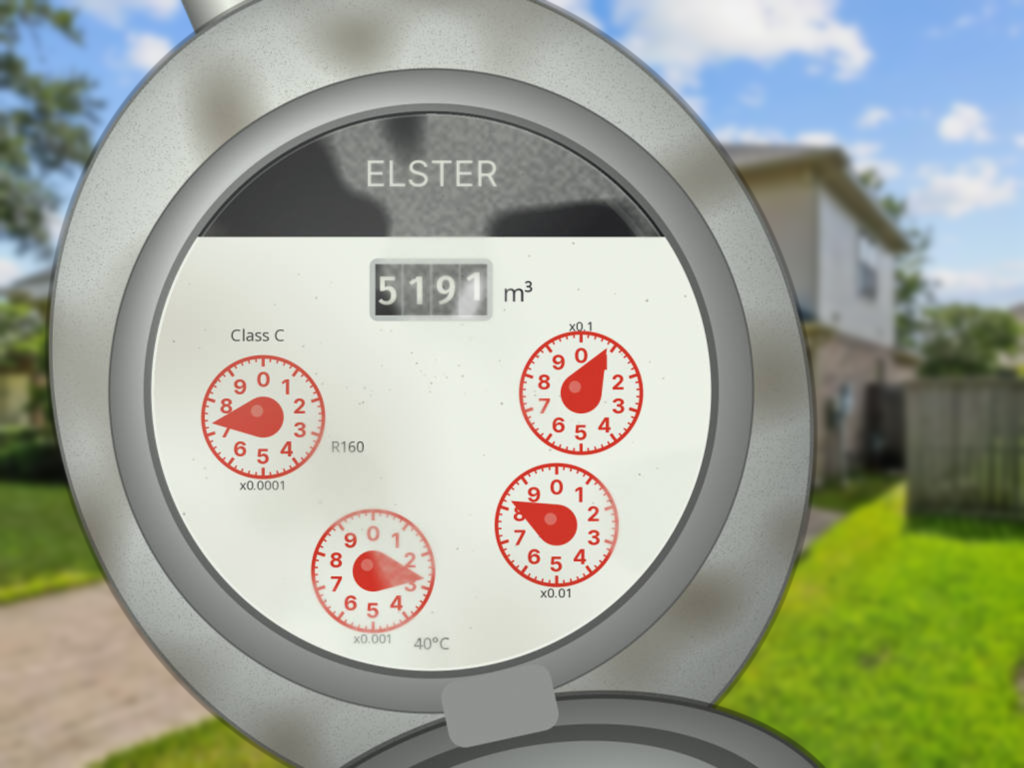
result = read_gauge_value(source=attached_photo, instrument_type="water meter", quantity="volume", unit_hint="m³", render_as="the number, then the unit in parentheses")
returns 5191.0827 (m³)
